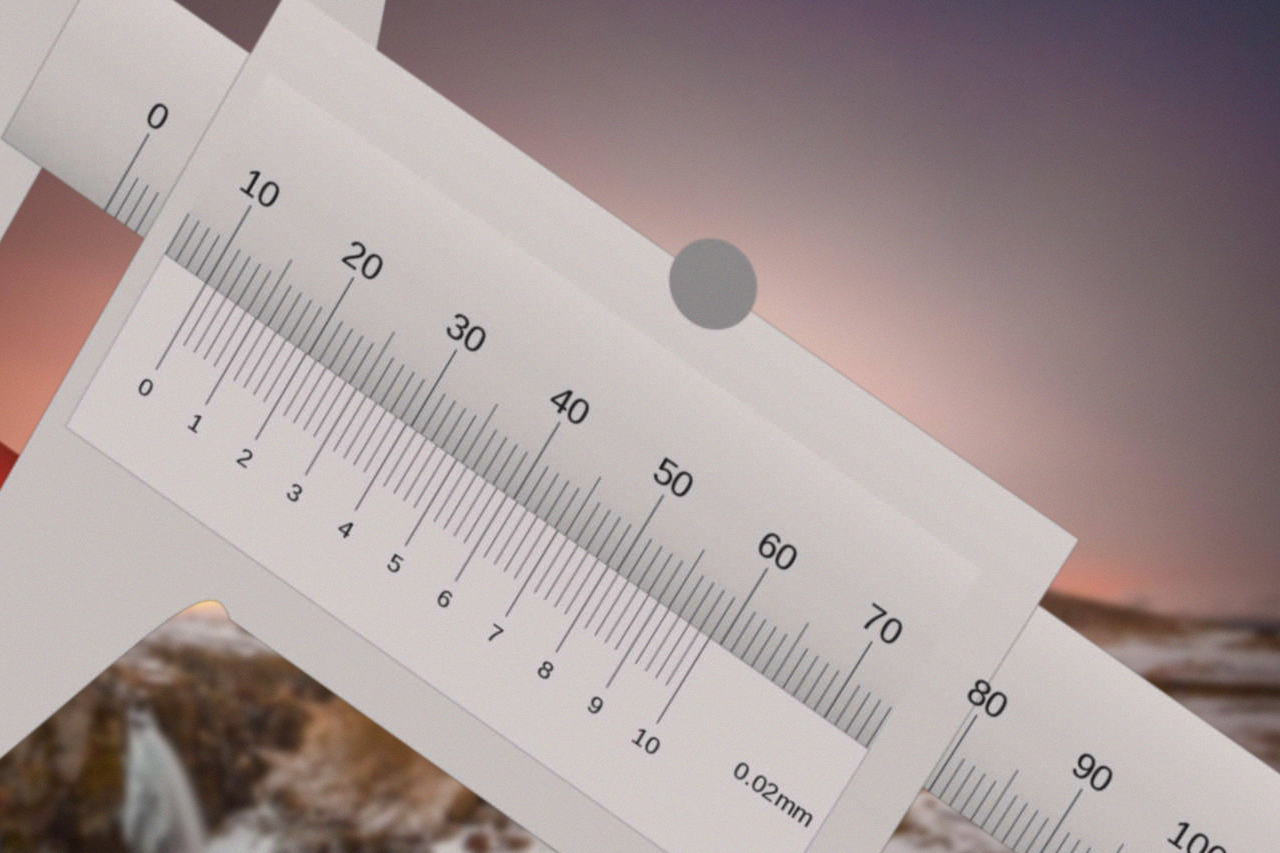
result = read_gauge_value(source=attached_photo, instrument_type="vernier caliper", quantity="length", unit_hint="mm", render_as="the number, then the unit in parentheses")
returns 10.0 (mm)
